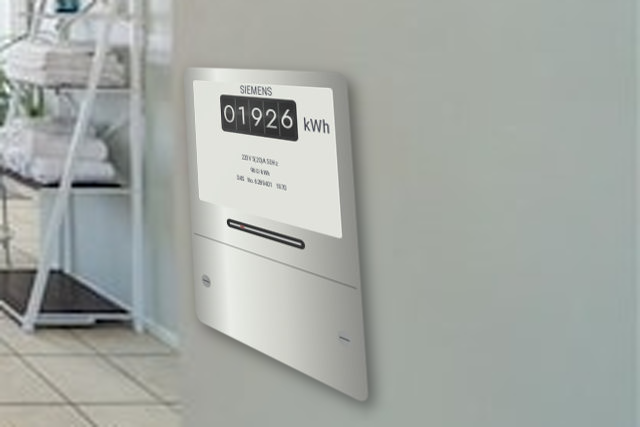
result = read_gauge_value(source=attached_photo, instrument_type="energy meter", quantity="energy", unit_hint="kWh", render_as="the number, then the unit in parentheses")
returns 1926 (kWh)
